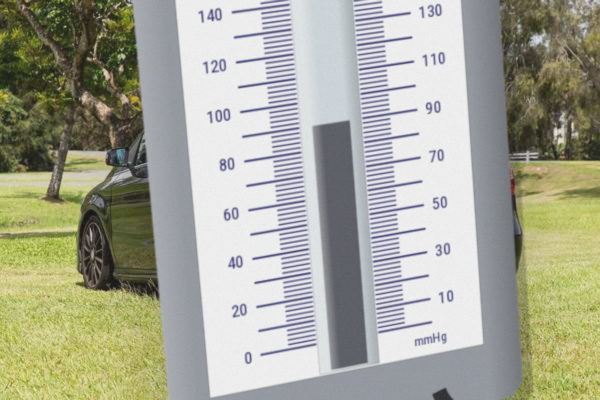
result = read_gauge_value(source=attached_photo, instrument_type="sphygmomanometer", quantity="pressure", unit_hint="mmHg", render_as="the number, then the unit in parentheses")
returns 90 (mmHg)
